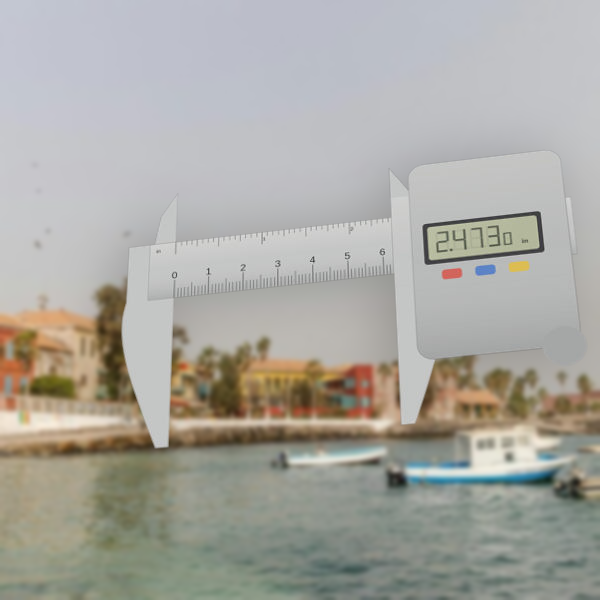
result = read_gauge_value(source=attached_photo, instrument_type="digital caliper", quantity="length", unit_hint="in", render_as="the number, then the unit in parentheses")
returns 2.4730 (in)
